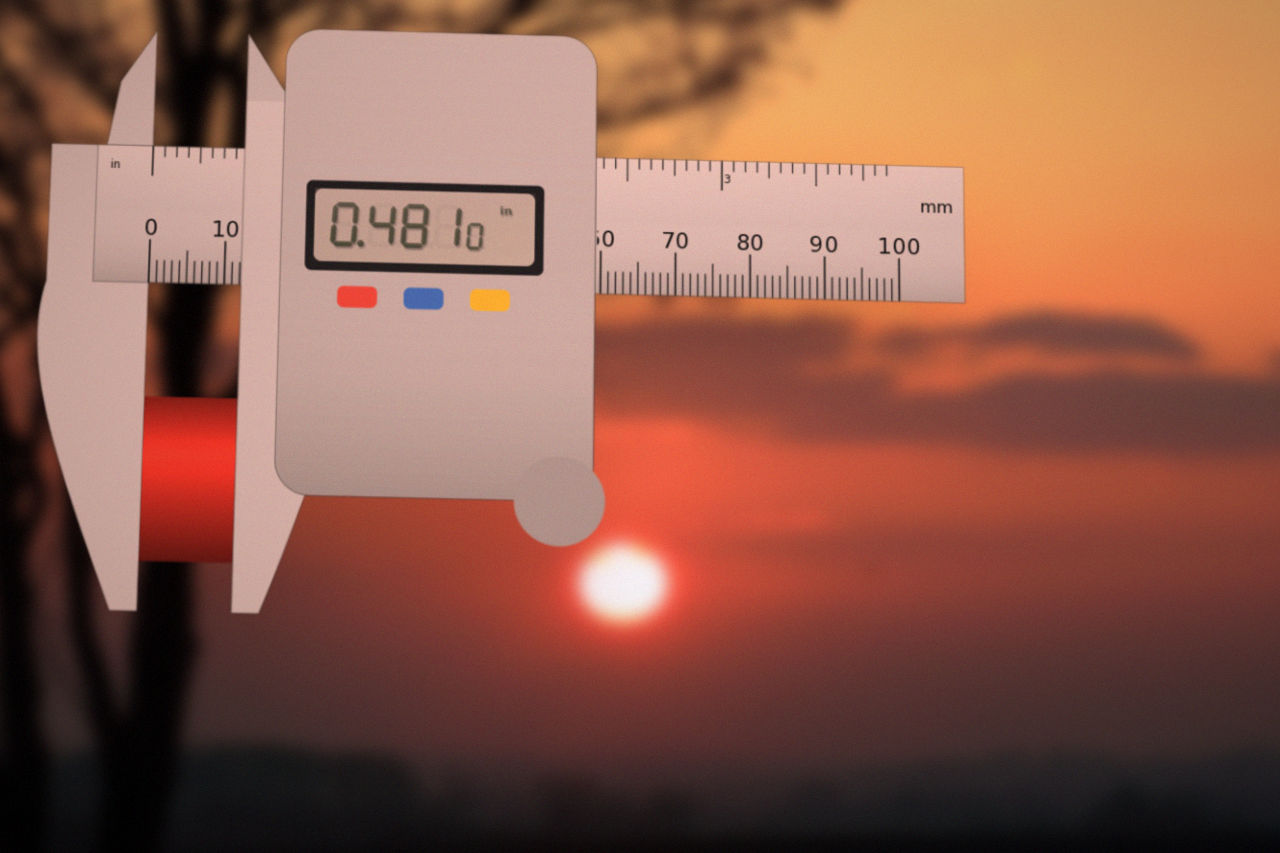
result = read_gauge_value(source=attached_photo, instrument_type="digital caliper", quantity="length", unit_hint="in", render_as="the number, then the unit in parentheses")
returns 0.4810 (in)
